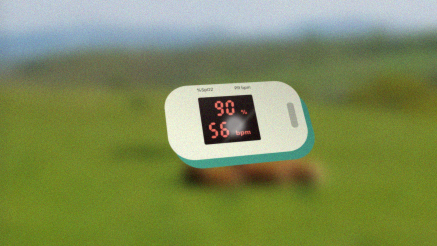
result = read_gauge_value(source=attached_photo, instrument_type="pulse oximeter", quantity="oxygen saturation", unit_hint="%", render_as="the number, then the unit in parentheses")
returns 90 (%)
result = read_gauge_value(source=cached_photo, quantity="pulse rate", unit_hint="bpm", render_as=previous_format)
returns 56 (bpm)
